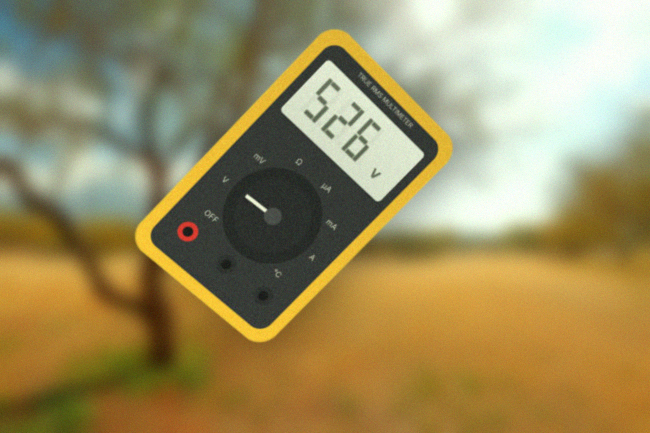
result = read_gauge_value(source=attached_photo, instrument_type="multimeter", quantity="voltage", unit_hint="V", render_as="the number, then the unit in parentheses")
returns 526 (V)
